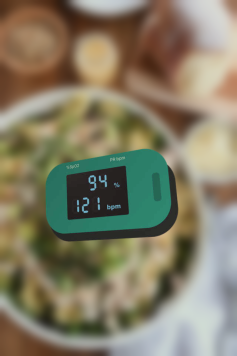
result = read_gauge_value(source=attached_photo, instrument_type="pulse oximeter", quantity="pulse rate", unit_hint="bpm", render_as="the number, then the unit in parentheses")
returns 121 (bpm)
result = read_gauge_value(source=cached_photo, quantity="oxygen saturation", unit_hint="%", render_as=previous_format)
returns 94 (%)
